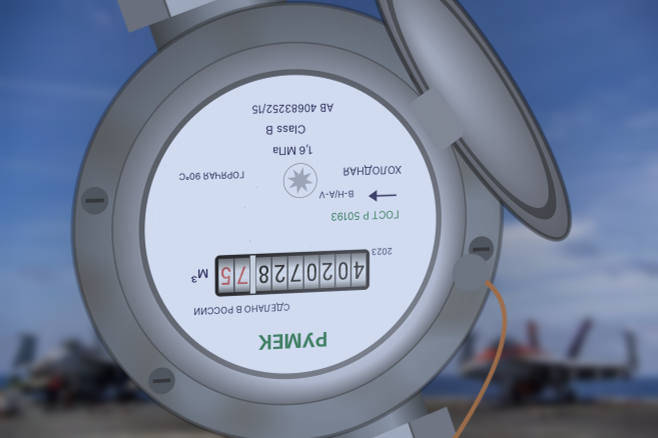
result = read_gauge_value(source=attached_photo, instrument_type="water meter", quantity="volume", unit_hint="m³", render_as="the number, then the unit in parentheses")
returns 4020728.75 (m³)
